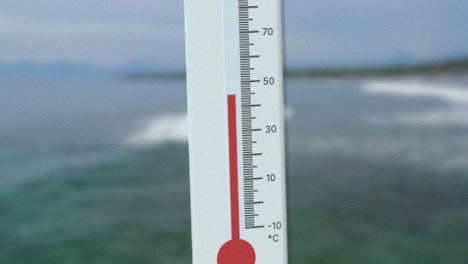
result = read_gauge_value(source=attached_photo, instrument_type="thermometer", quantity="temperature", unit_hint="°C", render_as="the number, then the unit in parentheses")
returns 45 (°C)
